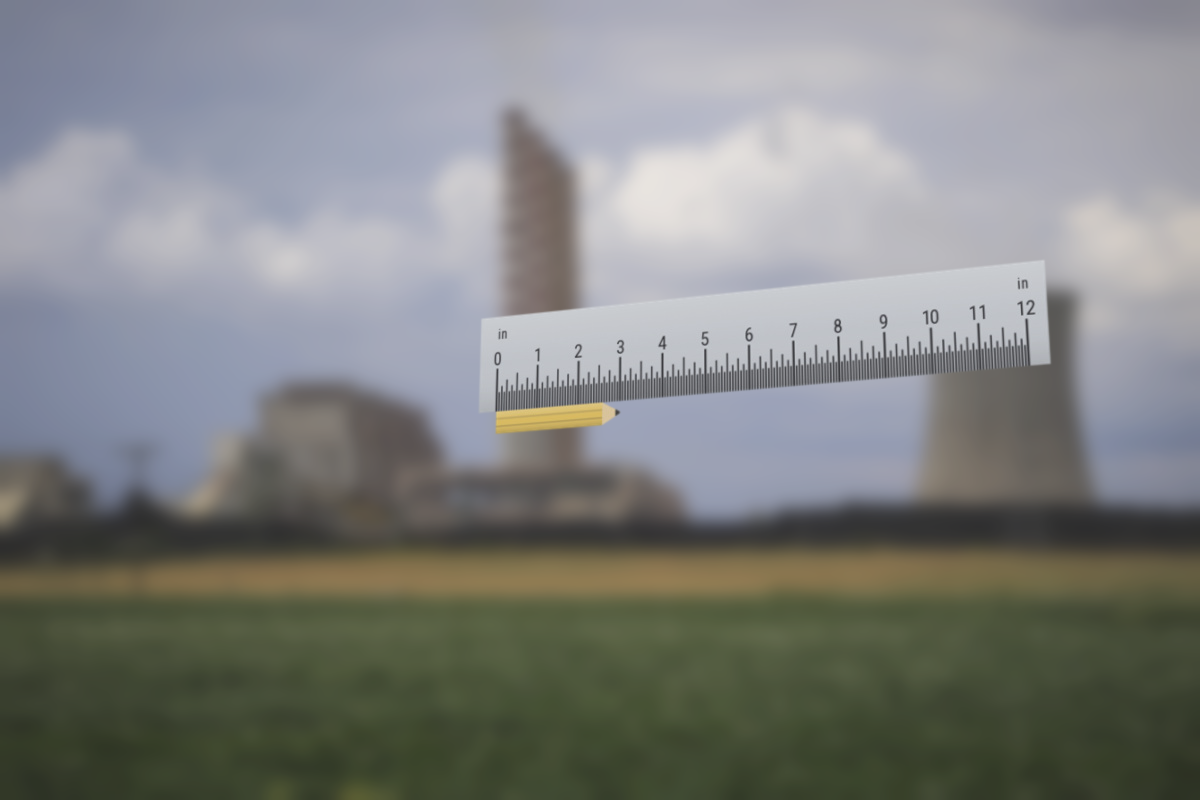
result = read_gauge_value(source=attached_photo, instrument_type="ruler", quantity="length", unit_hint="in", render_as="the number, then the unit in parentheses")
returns 3 (in)
